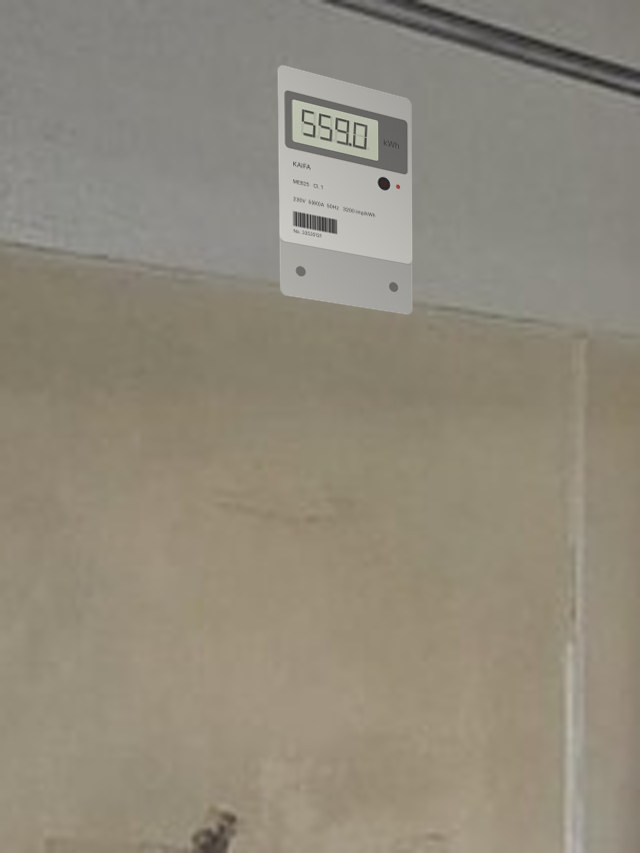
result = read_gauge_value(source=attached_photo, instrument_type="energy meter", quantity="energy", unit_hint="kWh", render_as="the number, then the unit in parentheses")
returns 559.0 (kWh)
